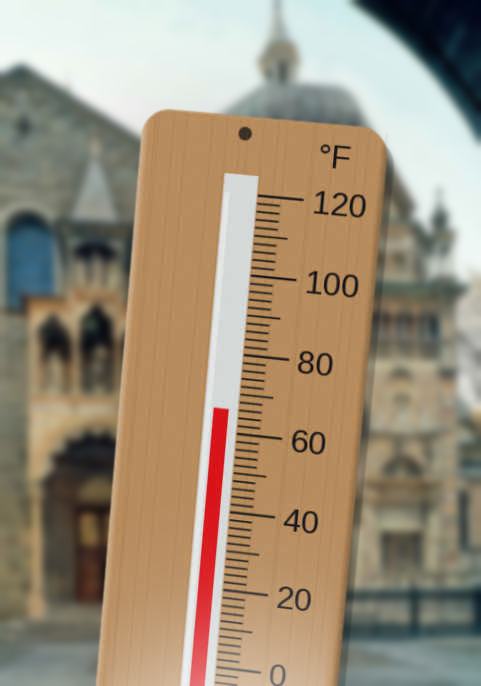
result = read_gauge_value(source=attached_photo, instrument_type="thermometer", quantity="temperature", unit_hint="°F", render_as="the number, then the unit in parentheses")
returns 66 (°F)
